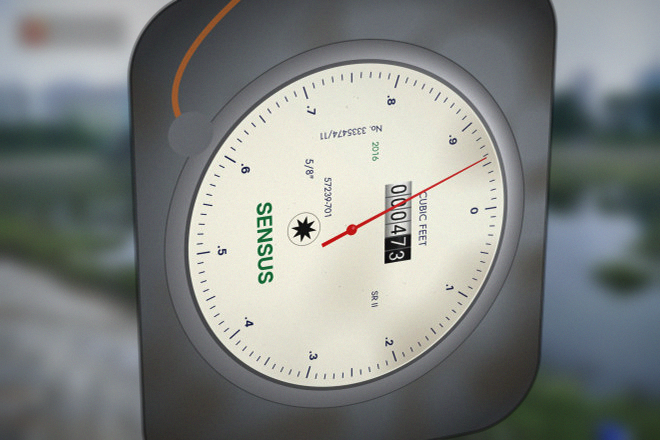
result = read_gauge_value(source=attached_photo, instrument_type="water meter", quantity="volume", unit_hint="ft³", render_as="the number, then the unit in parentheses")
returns 472.94 (ft³)
